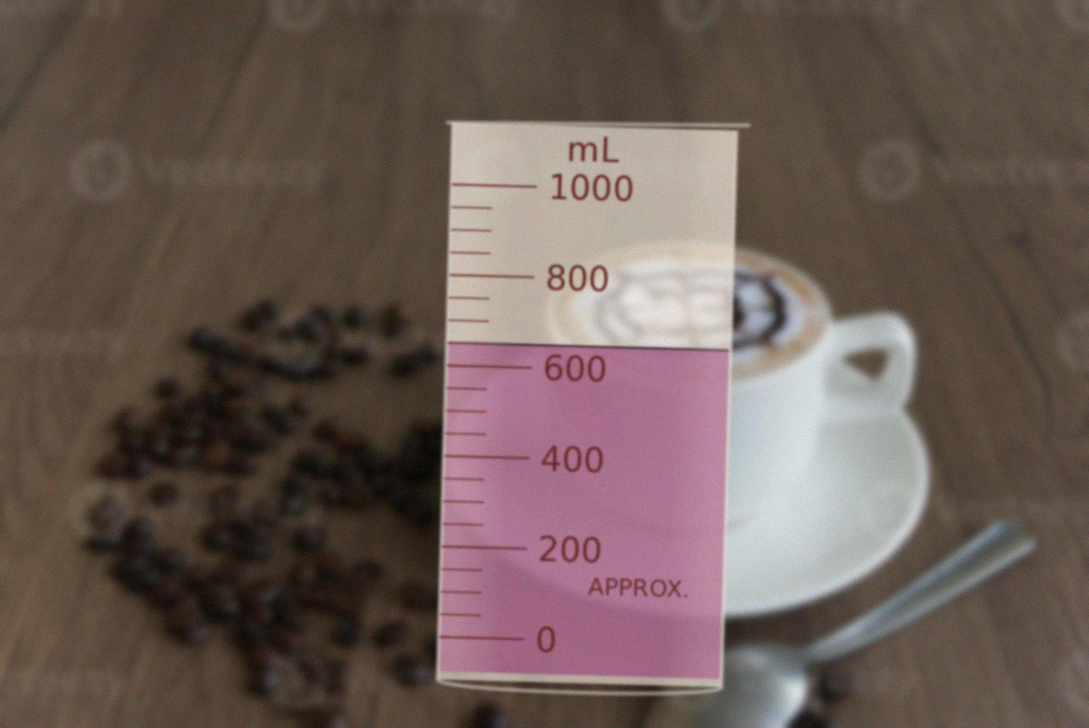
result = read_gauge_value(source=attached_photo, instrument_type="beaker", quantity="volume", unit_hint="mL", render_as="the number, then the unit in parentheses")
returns 650 (mL)
